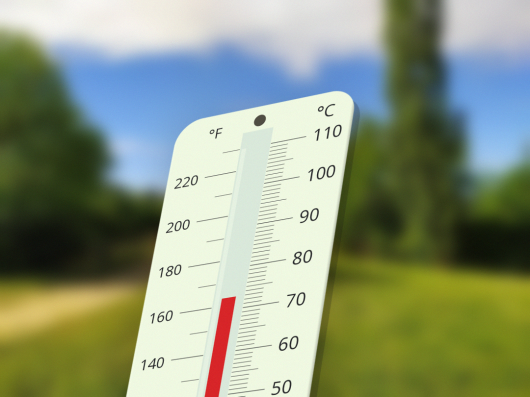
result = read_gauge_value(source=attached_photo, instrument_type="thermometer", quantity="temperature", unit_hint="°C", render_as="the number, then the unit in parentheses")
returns 73 (°C)
